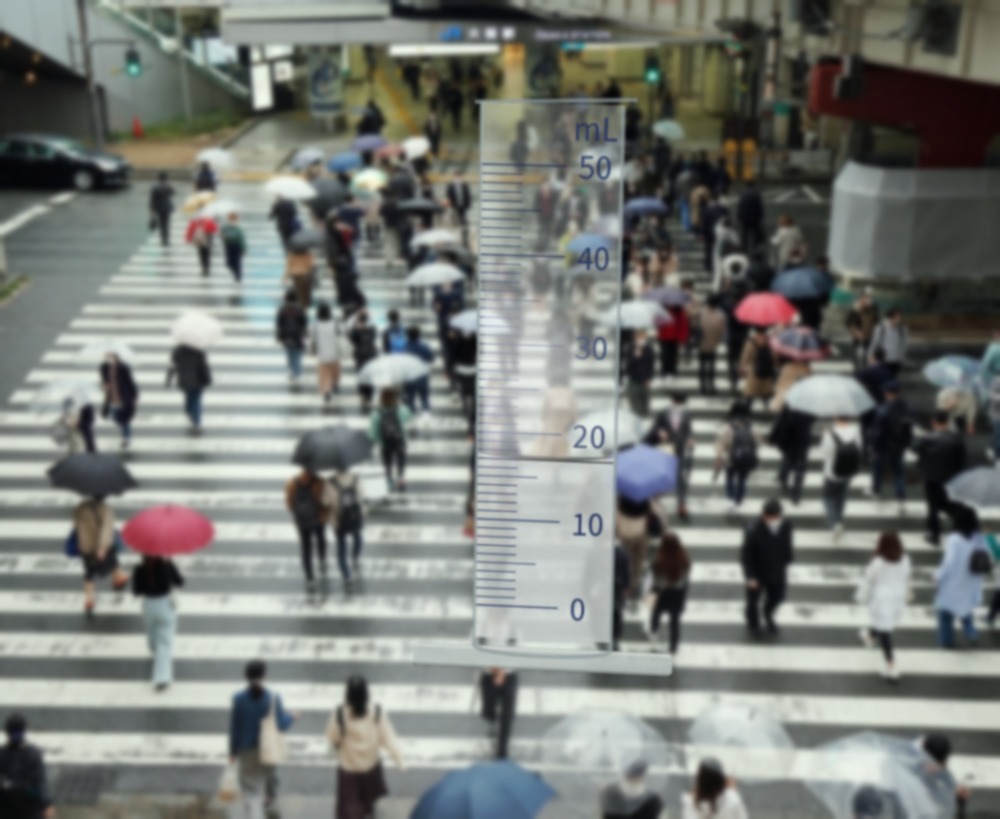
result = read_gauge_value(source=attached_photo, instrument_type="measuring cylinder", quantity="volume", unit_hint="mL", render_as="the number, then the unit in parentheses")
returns 17 (mL)
